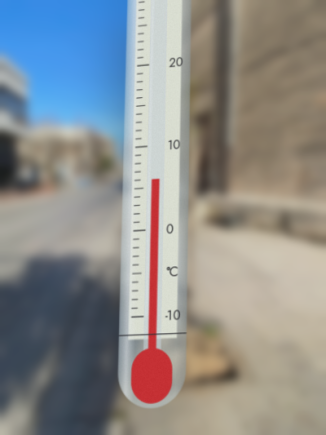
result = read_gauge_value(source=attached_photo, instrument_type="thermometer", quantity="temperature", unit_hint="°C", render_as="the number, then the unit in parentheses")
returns 6 (°C)
